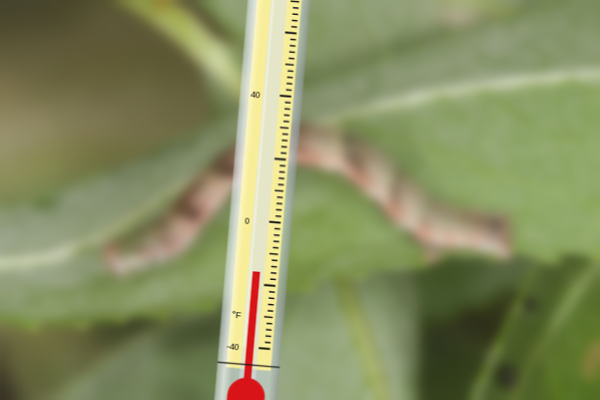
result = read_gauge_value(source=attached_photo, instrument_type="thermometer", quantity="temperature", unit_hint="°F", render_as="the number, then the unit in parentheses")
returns -16 (°F)
